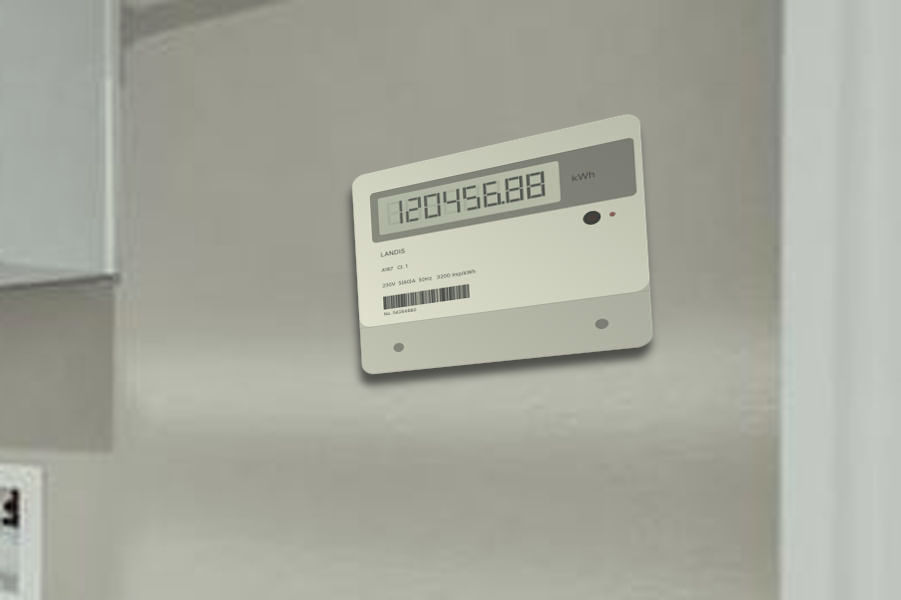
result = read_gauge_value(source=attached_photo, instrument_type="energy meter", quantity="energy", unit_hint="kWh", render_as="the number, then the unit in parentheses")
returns 120456.88 (kWh)
